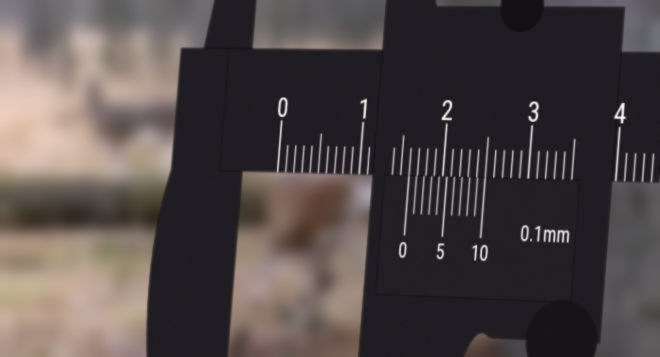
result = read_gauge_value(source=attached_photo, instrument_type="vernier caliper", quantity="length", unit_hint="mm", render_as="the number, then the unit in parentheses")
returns 16.0 (mm)
